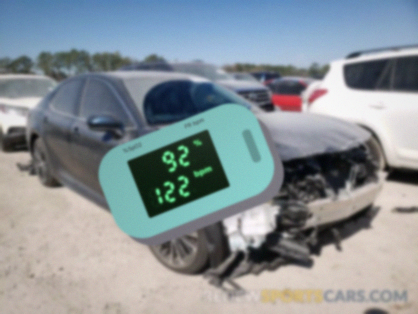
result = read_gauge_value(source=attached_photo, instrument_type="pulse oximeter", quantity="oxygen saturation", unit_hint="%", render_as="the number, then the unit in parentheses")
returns 92 (%)
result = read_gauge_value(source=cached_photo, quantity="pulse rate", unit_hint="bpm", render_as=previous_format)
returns 122 (bpm)
